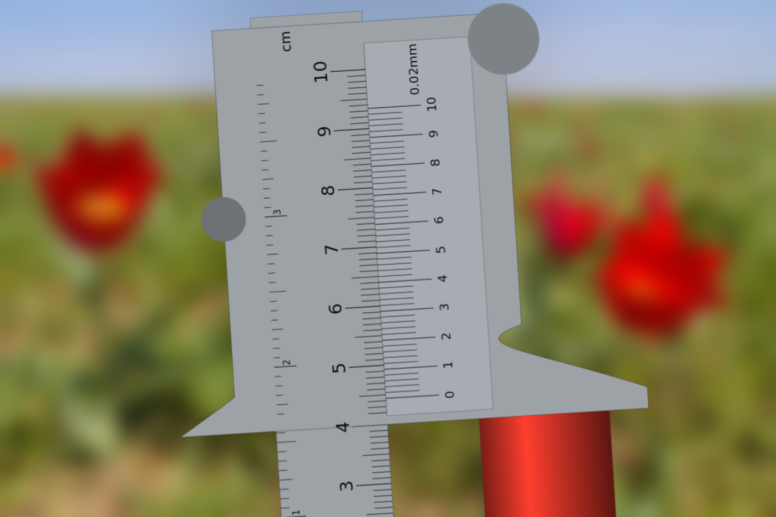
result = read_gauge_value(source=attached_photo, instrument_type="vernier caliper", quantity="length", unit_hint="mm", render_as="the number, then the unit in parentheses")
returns 44.4 (mm)
